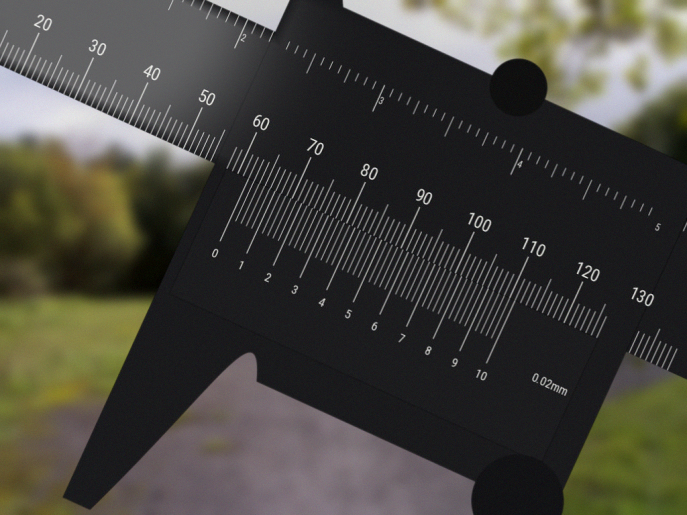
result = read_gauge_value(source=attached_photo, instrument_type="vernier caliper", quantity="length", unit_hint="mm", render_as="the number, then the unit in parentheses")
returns 62.0 (mm)
